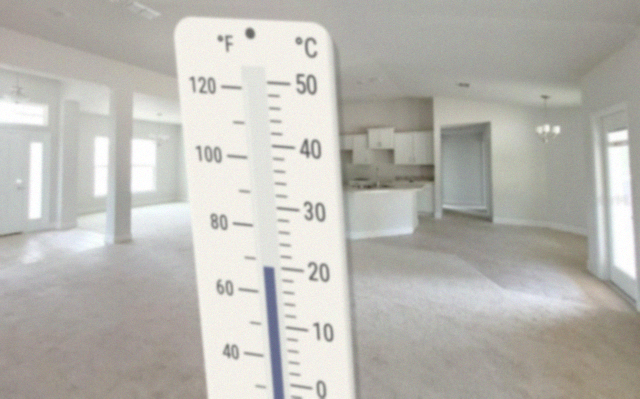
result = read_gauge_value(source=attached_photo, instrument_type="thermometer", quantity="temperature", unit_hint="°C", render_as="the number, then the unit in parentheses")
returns 20 (°C)
